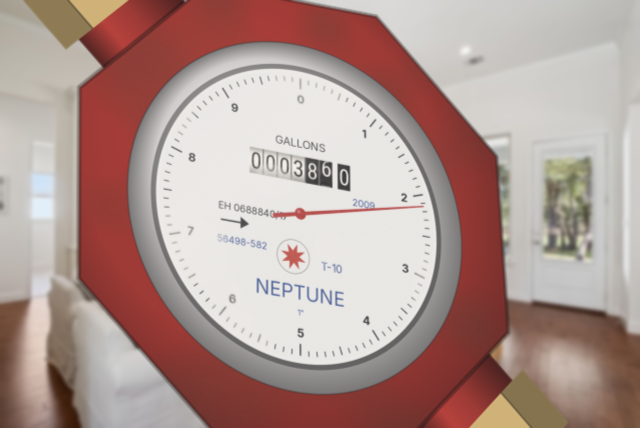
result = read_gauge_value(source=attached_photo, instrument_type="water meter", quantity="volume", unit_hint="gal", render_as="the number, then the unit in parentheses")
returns 3862.1 (gal)
